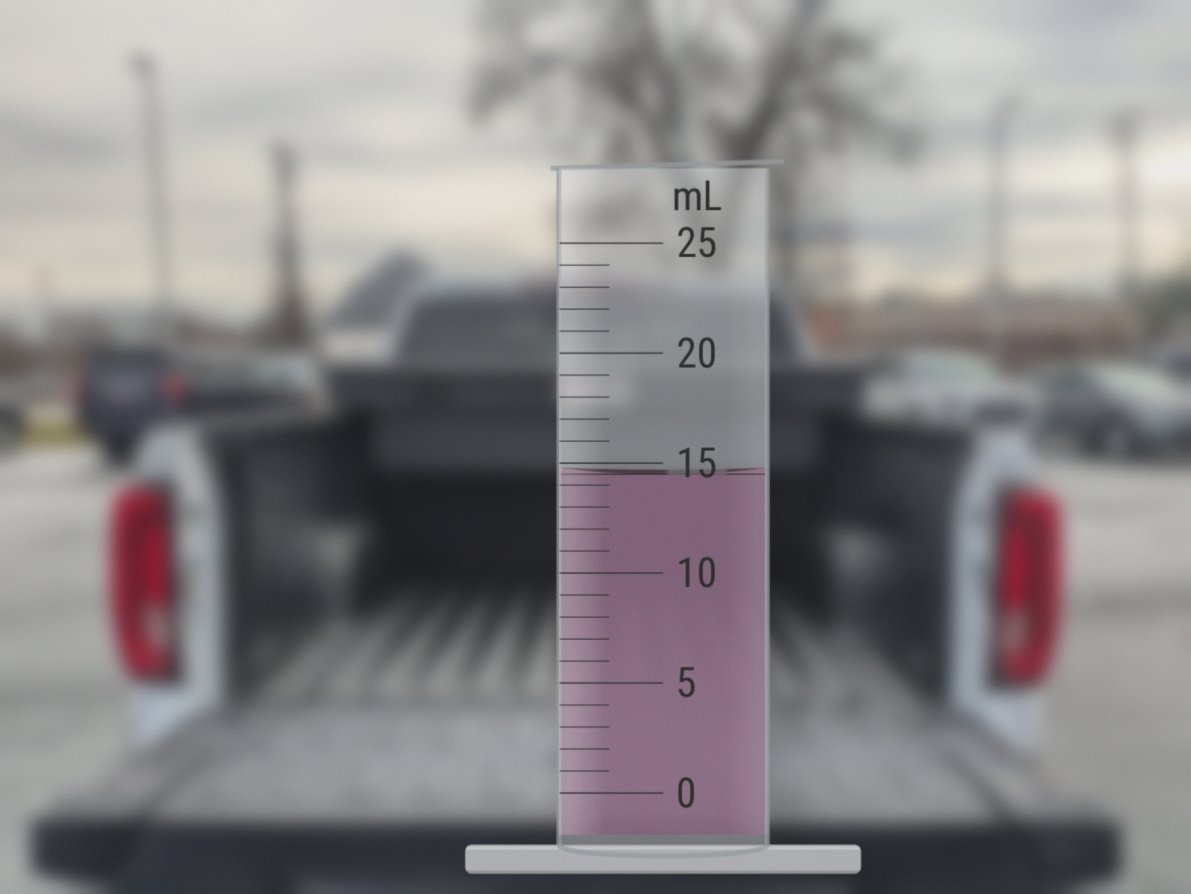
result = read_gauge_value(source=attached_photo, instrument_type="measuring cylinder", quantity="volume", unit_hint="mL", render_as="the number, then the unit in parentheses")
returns 14.5 (mL)
